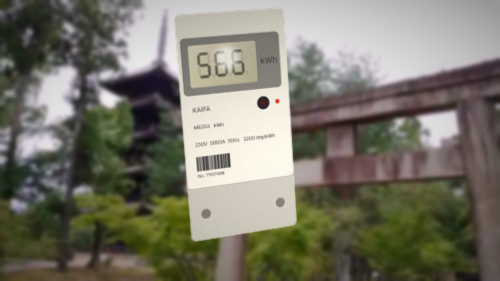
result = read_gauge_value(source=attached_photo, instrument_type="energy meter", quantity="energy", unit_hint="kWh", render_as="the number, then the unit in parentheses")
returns 566 (kWh)
